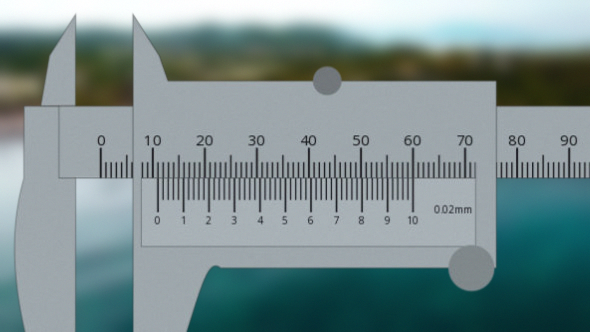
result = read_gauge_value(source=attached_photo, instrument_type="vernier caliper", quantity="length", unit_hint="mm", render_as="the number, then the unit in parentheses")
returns 11.0 (mm)
